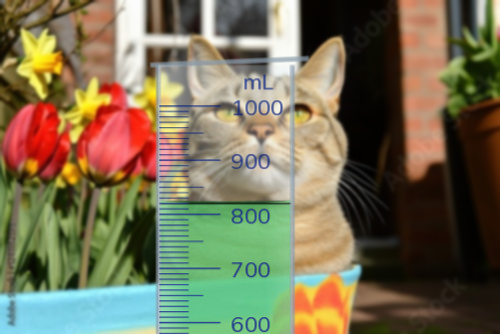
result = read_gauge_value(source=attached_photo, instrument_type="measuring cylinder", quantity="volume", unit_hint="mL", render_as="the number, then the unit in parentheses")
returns 820 (mL)
